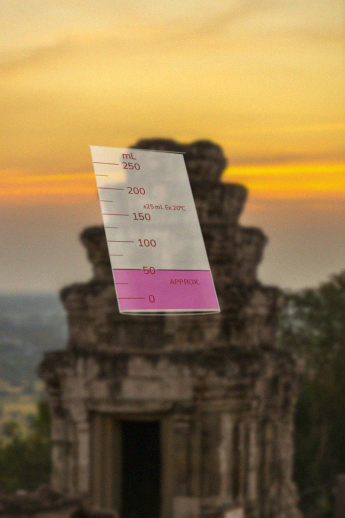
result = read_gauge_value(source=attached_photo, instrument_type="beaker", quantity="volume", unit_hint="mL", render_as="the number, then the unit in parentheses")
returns 50 (mL)
